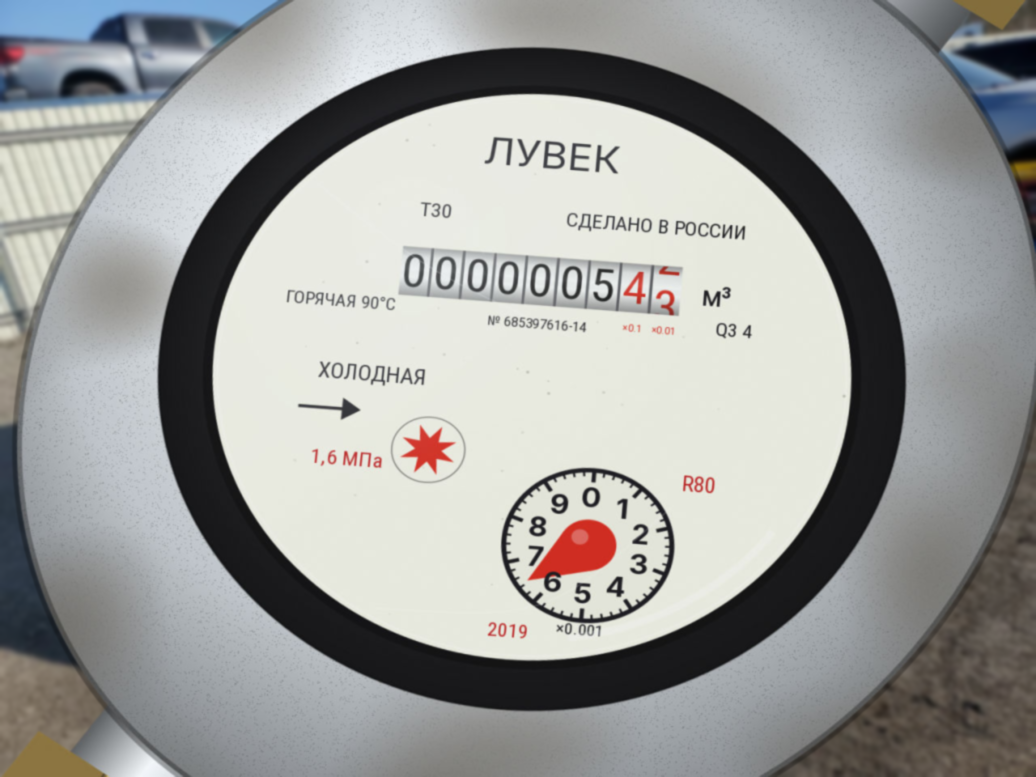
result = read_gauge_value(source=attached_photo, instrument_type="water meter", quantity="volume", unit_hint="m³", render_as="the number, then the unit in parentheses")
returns 5.426 (m³)
